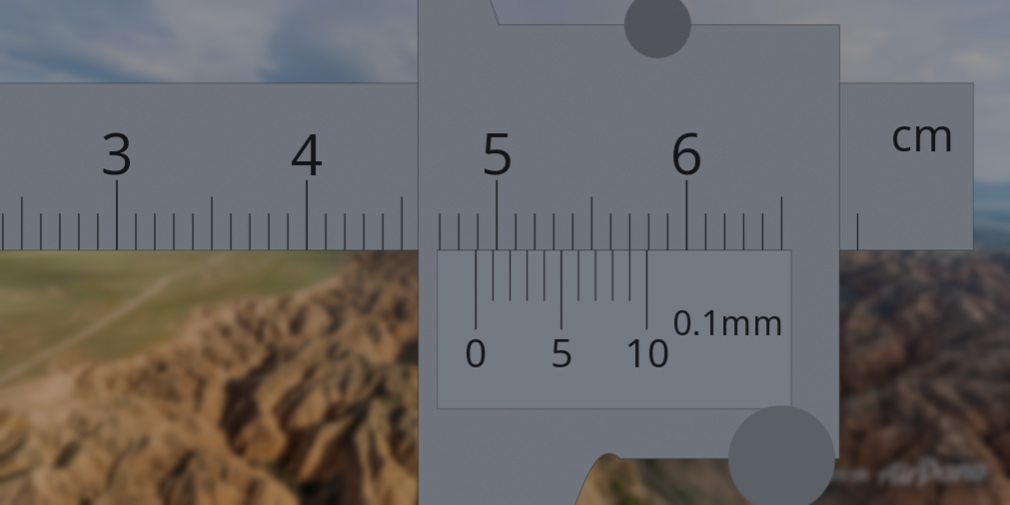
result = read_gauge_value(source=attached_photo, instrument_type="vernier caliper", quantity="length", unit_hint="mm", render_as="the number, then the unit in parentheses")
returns 48.9 (mm)
